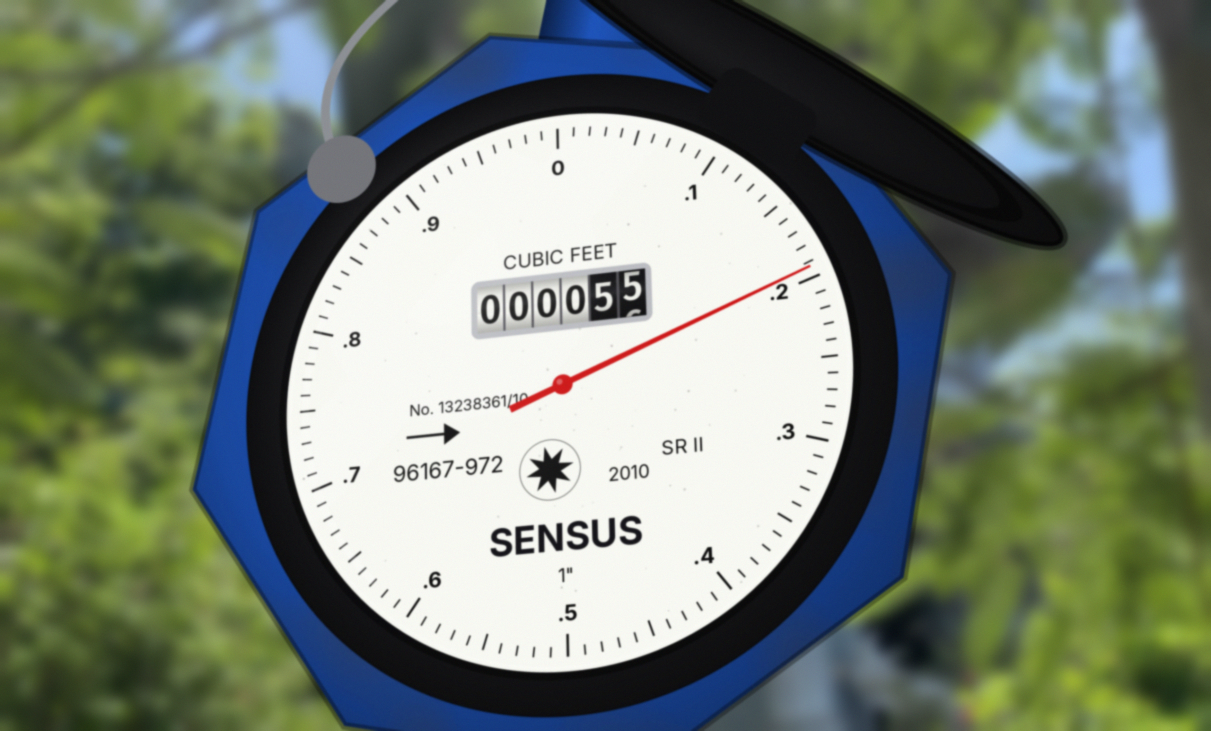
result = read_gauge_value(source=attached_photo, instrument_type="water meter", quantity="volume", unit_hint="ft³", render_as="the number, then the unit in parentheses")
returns 55.19 (ft³)
